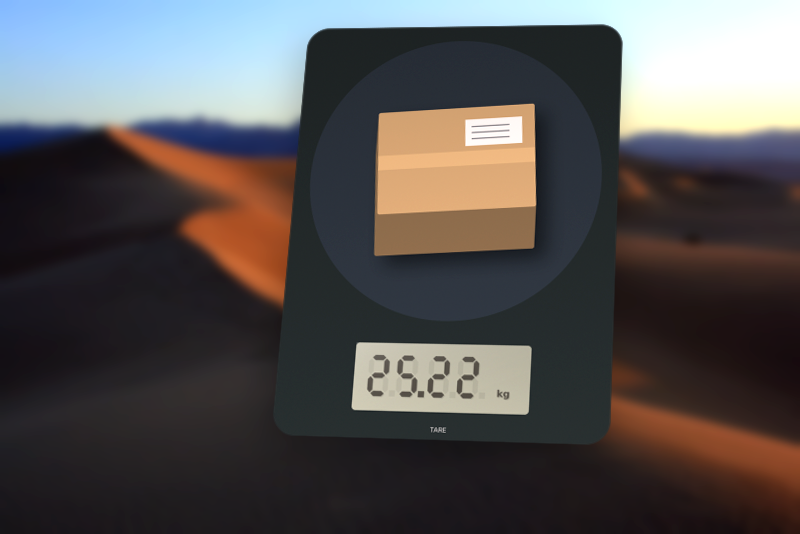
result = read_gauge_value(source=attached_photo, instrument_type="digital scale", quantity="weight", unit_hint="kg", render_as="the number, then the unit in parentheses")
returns 25.22 (kg)
